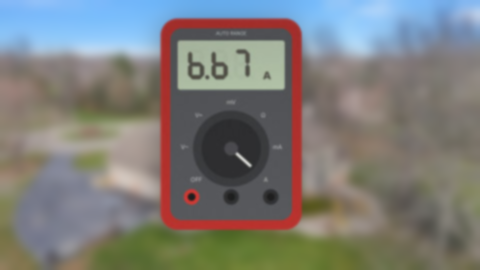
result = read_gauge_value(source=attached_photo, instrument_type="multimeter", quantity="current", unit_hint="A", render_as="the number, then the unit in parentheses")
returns 6.67 (A)
